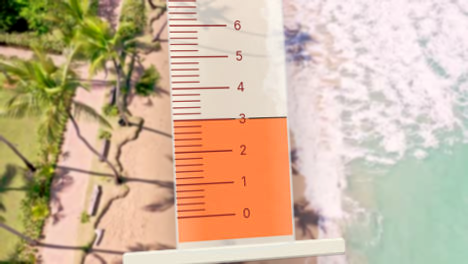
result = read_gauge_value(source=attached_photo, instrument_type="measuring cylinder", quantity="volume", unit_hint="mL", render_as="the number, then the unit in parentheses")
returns 3 (mL)
